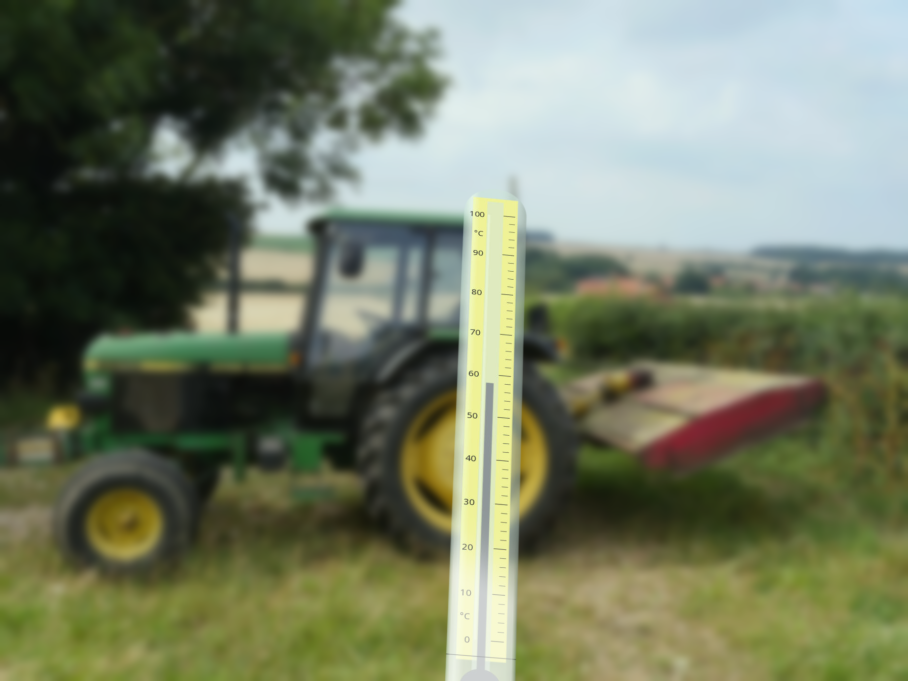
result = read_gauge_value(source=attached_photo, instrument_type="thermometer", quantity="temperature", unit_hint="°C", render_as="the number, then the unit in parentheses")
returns 58 (°C)
